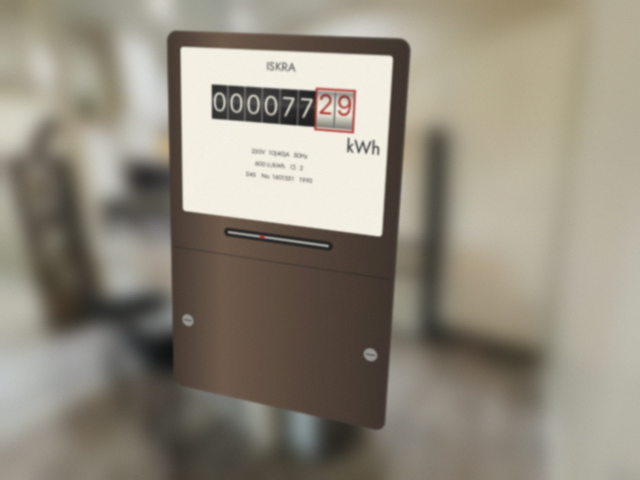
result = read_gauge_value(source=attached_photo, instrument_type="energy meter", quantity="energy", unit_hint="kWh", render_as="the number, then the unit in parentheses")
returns 77.29 (kWh)
